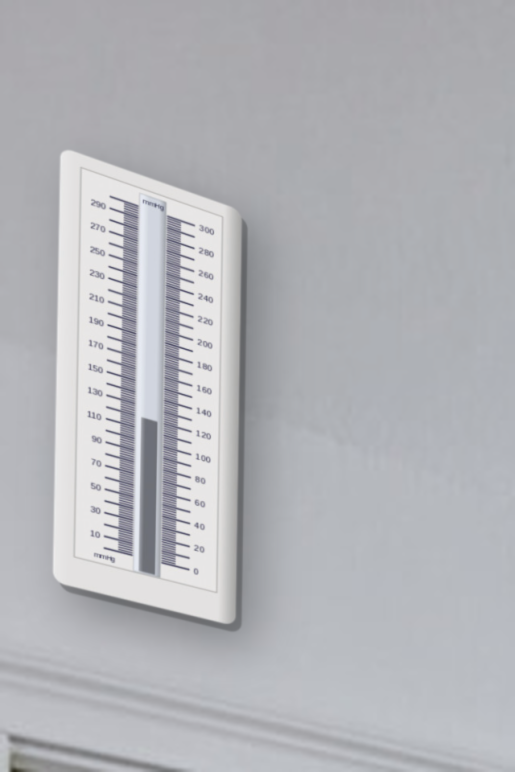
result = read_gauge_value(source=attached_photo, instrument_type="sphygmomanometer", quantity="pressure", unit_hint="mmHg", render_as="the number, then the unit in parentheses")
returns 120 (mmHg)
